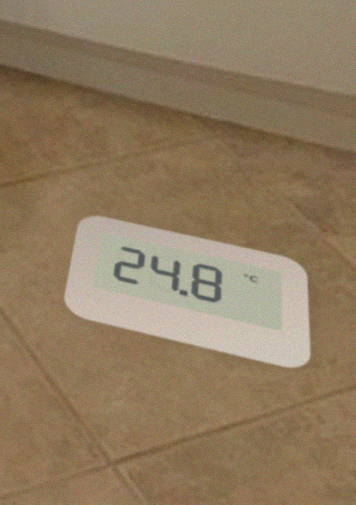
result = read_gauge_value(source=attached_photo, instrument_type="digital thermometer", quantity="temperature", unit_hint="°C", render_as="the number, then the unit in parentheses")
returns 24.8 (°C)
